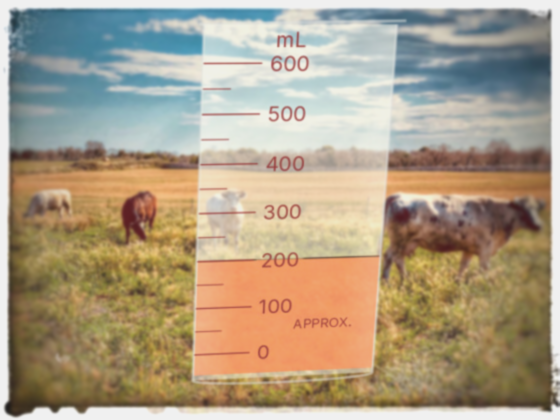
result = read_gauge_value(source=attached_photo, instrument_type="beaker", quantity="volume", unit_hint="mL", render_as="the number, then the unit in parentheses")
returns 200 (mL)
